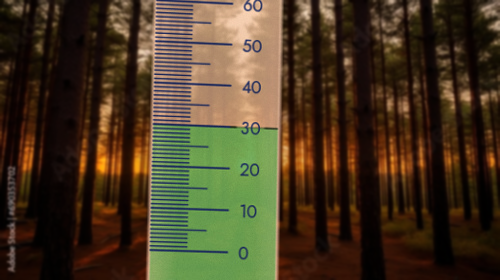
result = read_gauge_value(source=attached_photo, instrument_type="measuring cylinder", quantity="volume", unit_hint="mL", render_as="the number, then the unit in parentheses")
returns 30 (mL)
